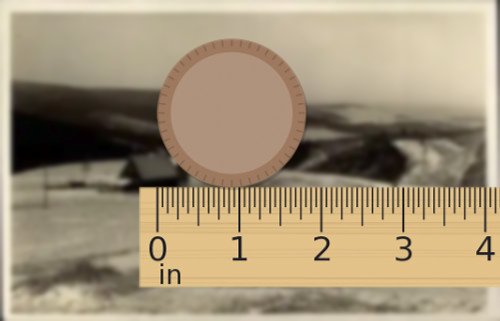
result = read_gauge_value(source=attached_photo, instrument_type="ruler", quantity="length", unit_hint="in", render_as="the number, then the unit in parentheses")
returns 1.8125 (in)
